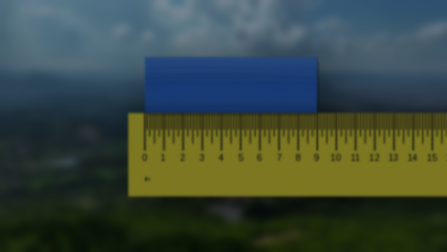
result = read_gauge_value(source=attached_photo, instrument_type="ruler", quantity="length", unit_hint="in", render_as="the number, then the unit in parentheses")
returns 9 (in)
